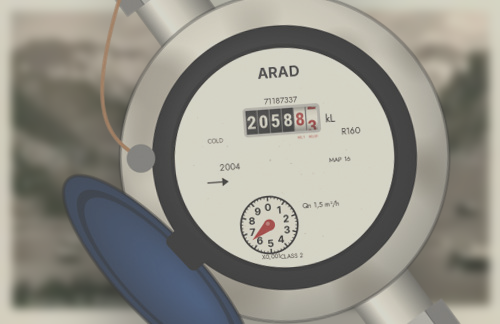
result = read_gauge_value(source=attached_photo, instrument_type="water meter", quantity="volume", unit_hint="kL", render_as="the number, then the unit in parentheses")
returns 2058.826 (kL)
